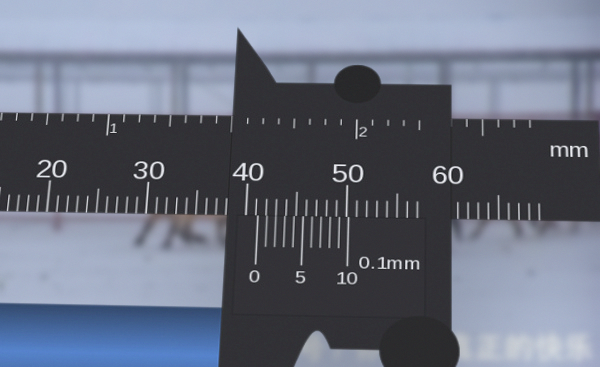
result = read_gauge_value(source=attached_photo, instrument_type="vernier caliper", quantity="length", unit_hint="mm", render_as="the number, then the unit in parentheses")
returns 41.2 (mm)
